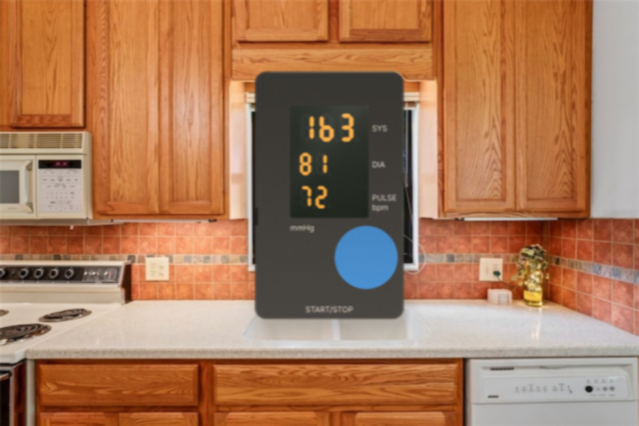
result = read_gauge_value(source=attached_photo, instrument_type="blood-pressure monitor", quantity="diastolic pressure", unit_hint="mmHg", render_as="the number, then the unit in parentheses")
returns 81 (mmHg)
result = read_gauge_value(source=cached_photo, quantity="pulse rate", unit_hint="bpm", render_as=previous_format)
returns 72 (bpm)
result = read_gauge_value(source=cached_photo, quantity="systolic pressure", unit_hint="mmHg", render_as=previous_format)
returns 163 (mmHg)
